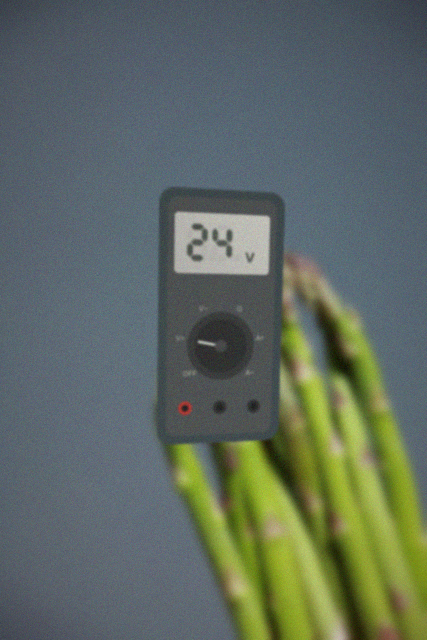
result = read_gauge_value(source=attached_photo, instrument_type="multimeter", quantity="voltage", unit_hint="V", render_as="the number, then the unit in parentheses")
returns 24 (V)
